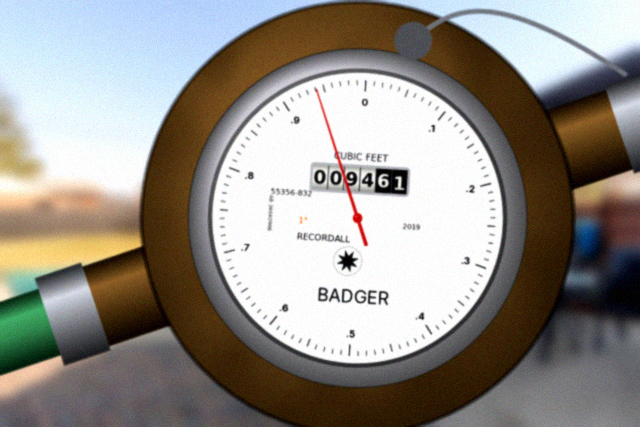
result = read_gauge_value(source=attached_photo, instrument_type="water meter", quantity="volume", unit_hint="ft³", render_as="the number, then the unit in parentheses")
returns 9460.94 (ft³)
